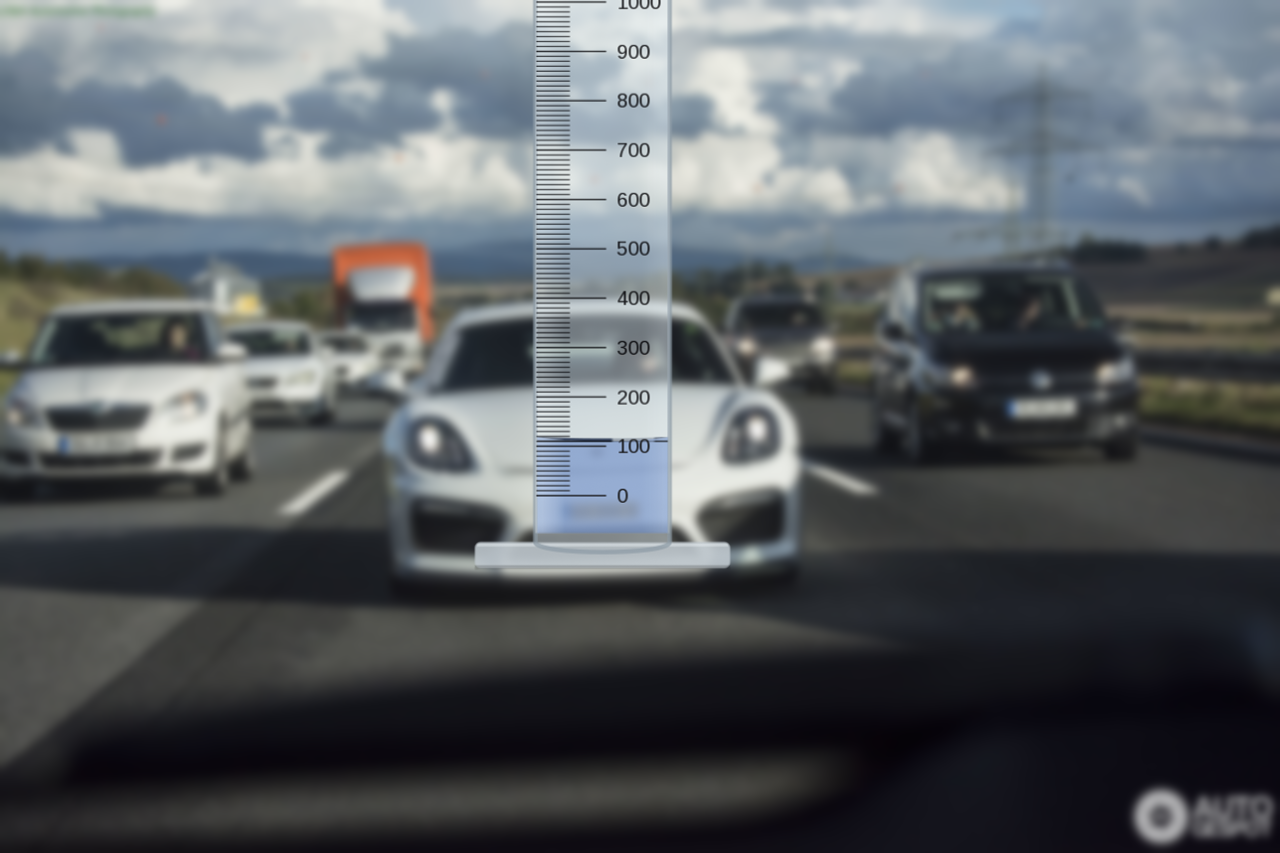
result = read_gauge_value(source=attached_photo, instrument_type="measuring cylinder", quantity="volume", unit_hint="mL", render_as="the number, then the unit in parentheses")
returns 110 (mL)
